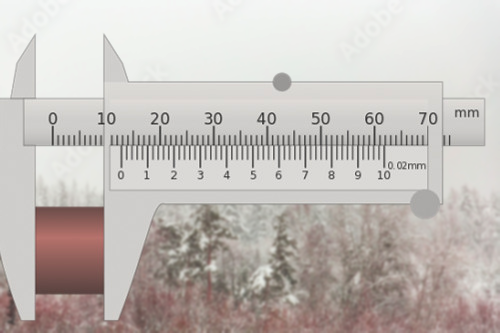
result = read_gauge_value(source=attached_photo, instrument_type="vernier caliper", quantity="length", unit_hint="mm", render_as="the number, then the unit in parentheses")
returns 12.8 (mm)
